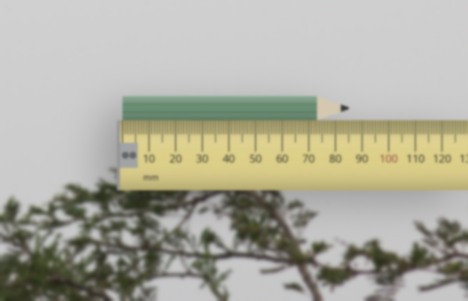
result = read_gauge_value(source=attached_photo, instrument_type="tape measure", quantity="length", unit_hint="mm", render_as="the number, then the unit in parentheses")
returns 85 (mm)
